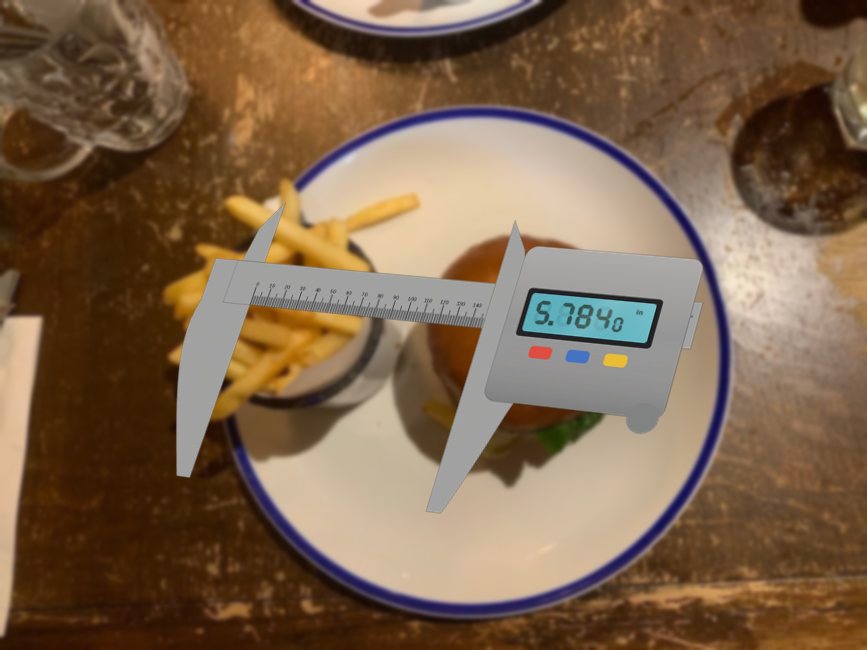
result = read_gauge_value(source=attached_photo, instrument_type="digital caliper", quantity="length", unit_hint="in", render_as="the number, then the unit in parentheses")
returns 5.7840 (in)
